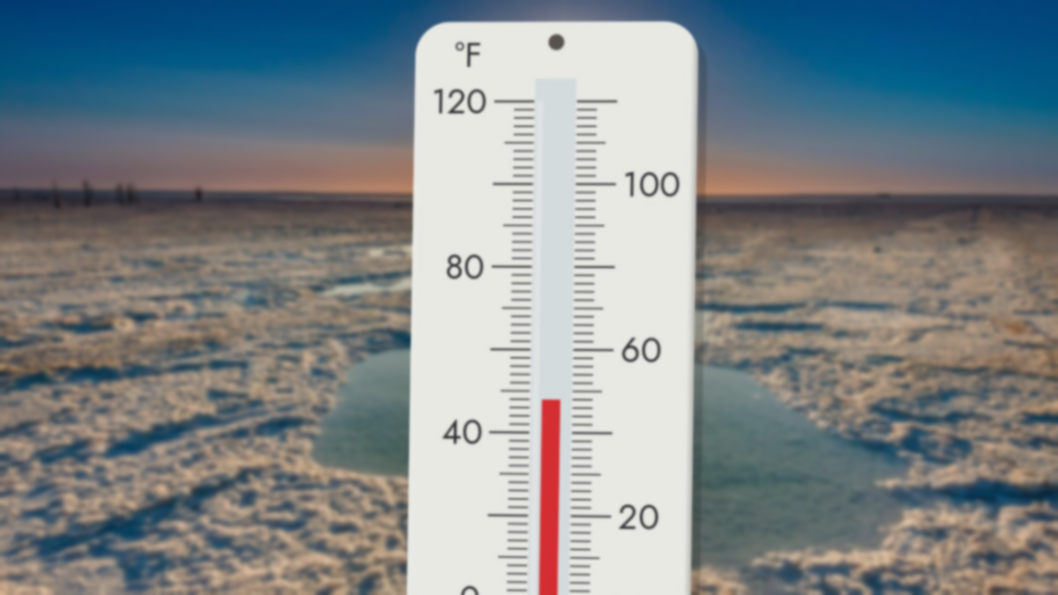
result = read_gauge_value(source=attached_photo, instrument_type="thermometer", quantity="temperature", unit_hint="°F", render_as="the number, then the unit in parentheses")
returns 48 (°F)
